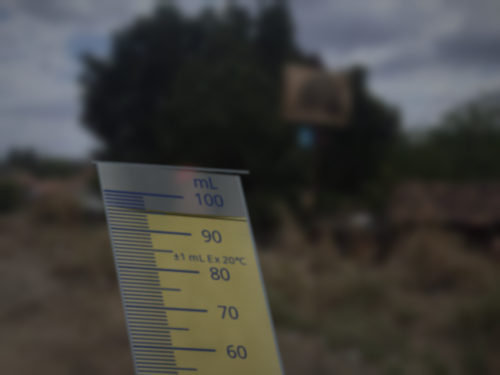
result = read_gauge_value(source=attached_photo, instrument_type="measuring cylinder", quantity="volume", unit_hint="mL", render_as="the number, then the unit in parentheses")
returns 95 (mL)
